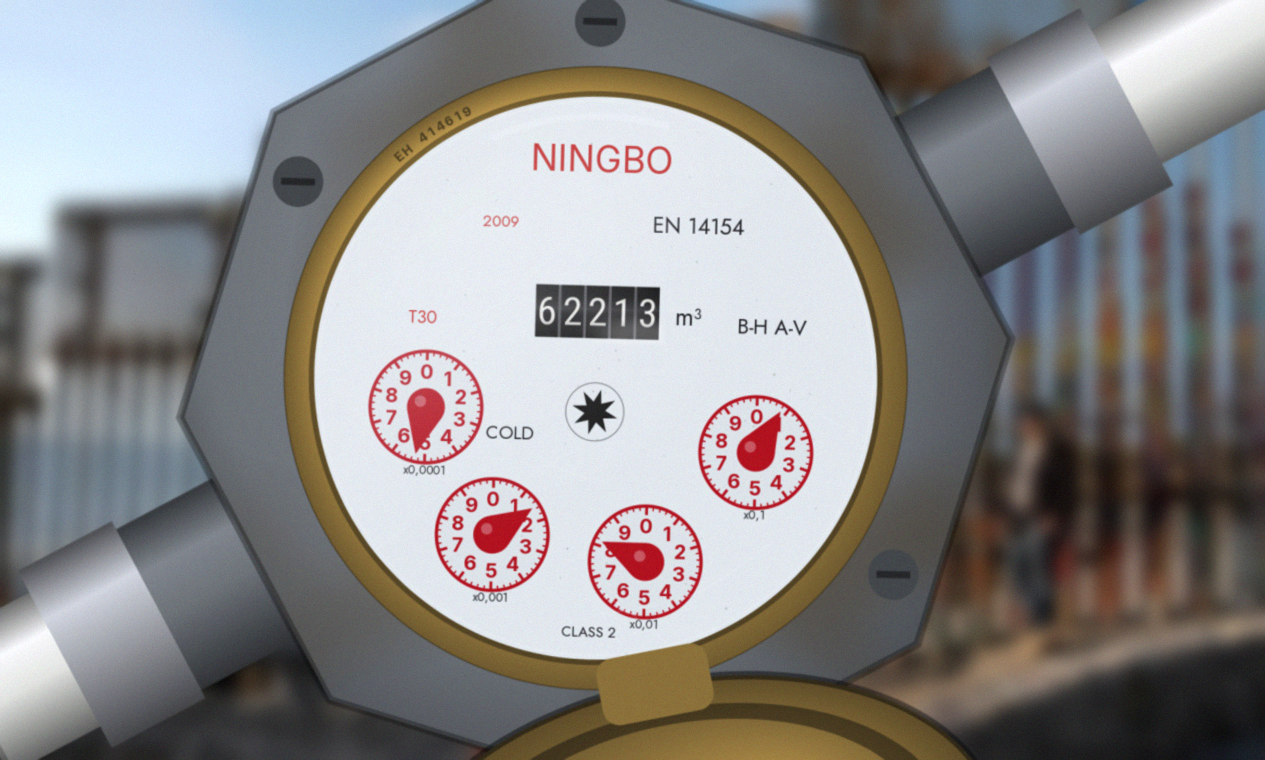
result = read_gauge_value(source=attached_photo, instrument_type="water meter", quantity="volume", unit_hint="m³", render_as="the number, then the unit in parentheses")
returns 62213.0815 (m³)
